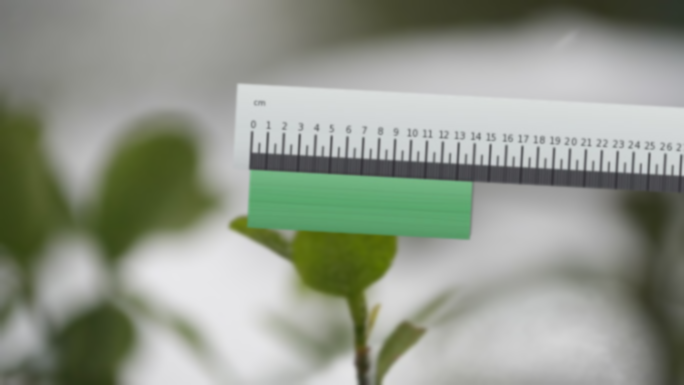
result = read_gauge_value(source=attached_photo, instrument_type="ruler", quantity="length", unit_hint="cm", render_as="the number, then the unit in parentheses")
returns 14 (cm)
